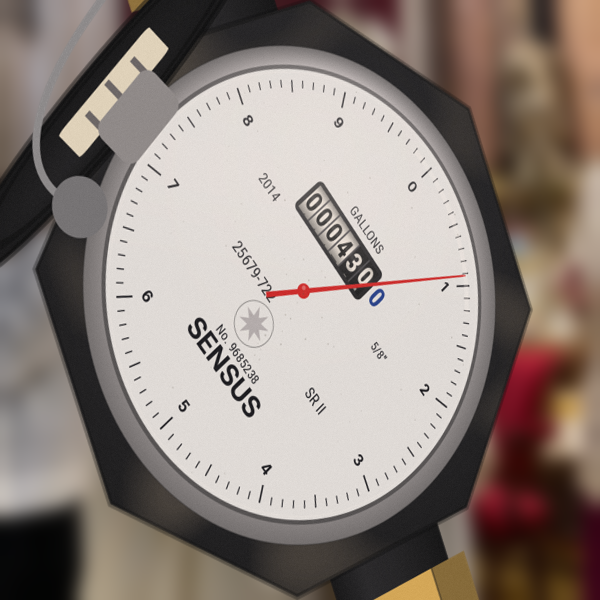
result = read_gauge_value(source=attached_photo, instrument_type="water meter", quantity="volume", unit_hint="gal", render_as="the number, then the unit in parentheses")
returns 4300.9 (gal)
